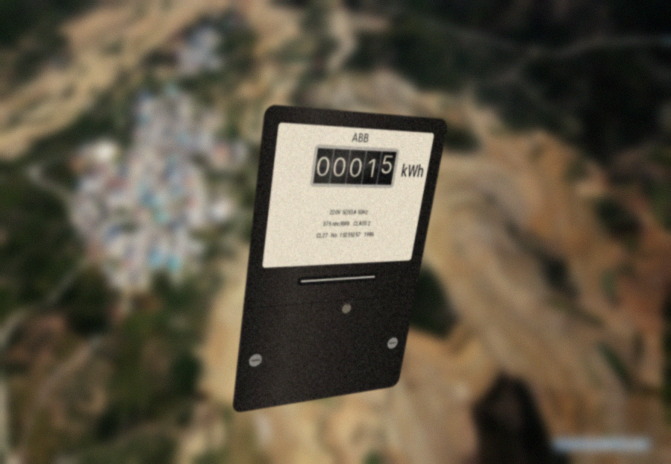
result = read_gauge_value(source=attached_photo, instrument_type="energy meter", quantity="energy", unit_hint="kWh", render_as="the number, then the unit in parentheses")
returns 15 (kWh)
